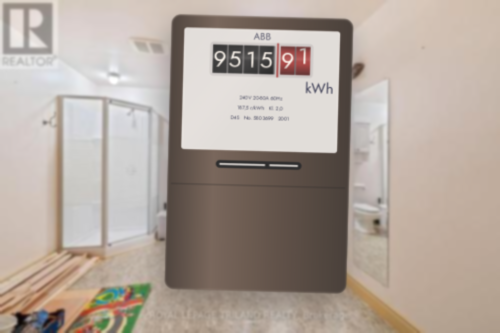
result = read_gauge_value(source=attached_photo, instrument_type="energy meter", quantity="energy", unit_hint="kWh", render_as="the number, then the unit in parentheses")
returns 9515.91 (kWh)
